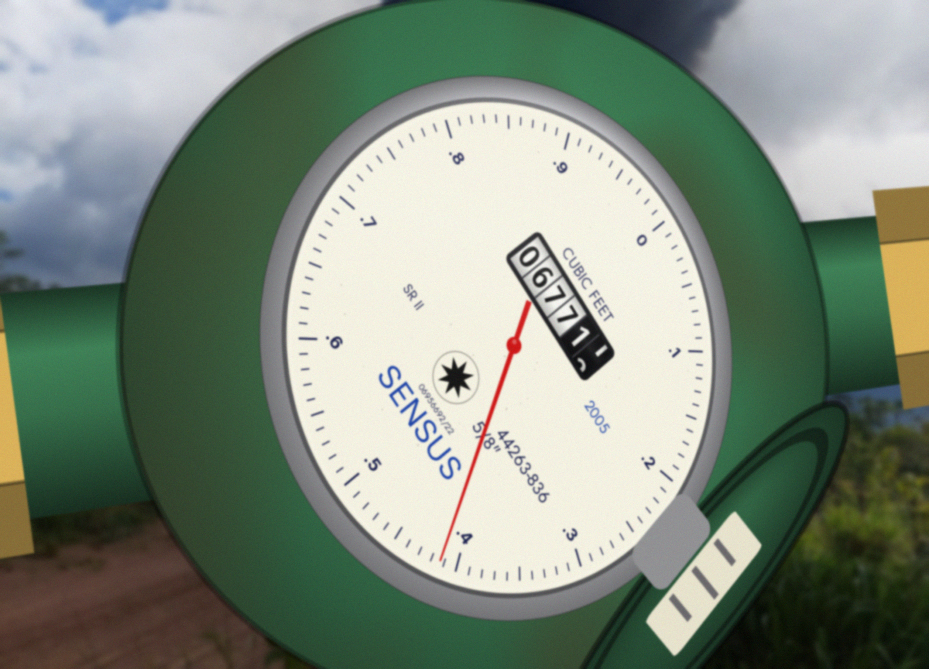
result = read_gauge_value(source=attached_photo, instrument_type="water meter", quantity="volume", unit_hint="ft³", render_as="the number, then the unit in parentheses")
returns 67711.41 (ft³)
